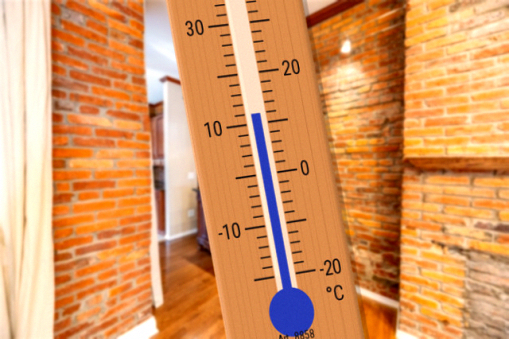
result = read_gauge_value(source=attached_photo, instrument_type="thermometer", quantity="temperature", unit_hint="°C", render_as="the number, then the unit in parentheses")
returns 12 (°C)
